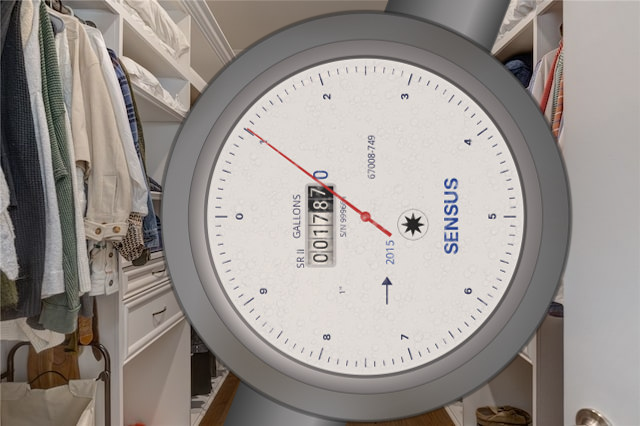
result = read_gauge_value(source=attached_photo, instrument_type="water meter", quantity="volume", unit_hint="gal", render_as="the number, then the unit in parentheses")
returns 17871.0 (gal)
